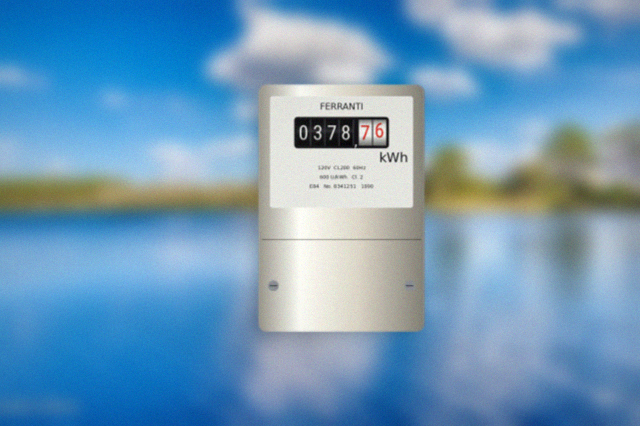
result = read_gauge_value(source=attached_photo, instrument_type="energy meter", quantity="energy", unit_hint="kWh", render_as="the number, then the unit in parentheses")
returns 378.76 (kWh)
